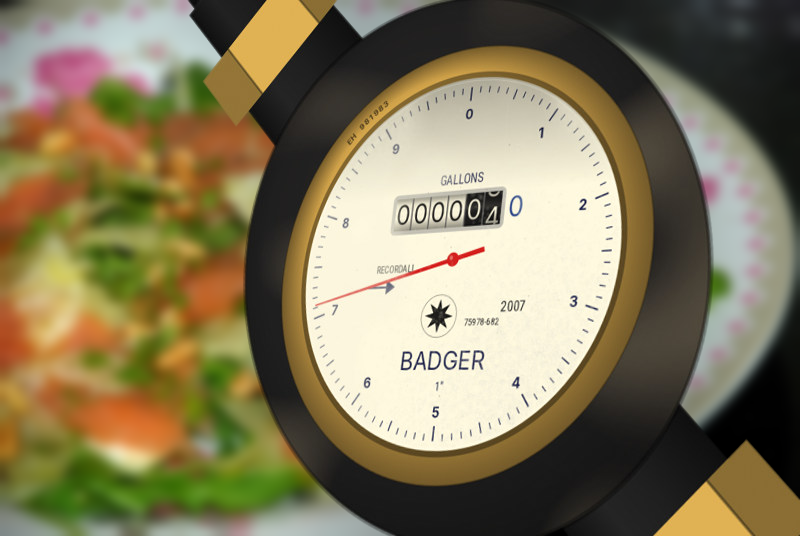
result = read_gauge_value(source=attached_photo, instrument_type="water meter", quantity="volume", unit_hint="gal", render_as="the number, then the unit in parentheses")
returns 37.1 (gal)
